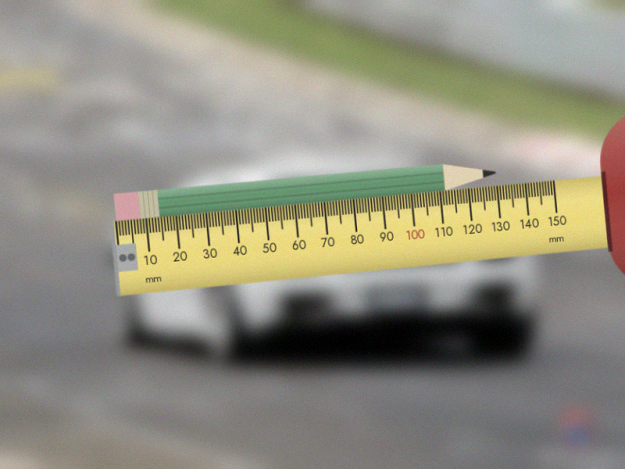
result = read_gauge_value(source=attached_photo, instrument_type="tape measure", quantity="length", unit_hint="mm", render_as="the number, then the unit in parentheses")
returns 130 (mm)
